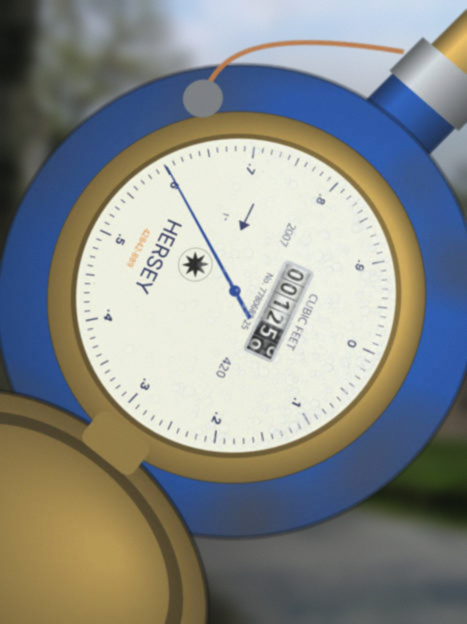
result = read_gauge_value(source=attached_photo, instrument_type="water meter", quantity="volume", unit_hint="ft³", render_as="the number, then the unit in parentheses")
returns 1258.60 (ft³)
